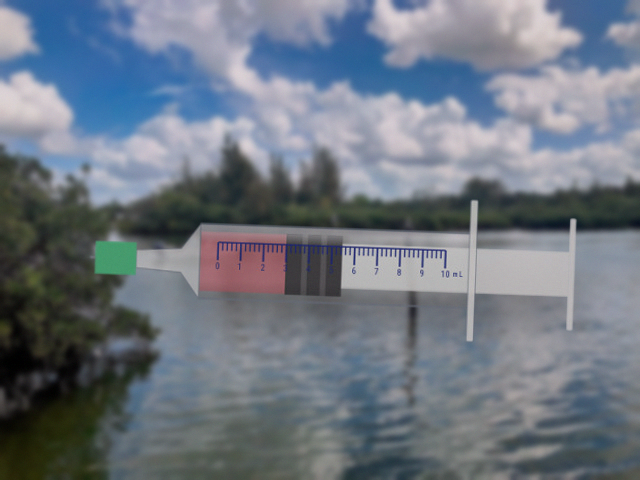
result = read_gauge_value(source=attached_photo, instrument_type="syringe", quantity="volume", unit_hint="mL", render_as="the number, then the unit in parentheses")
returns 3 (mL)
